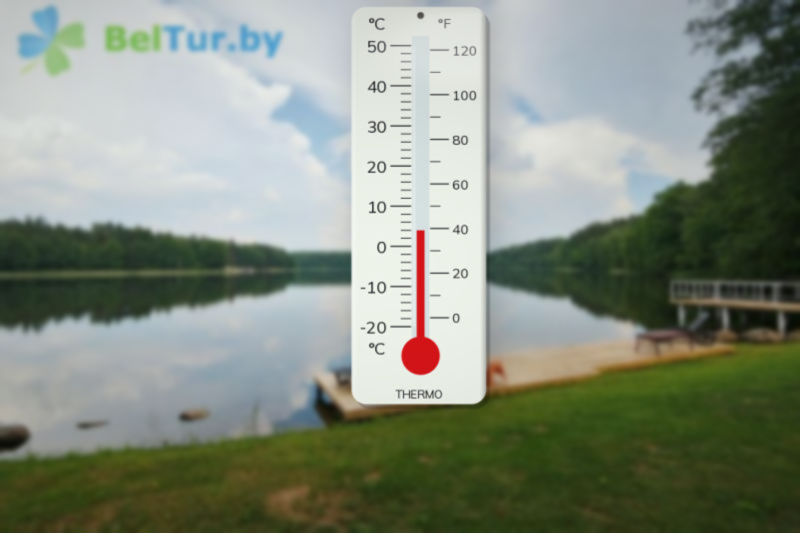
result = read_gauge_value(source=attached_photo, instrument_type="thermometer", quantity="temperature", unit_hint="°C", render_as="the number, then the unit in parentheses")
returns 4 (°C)
